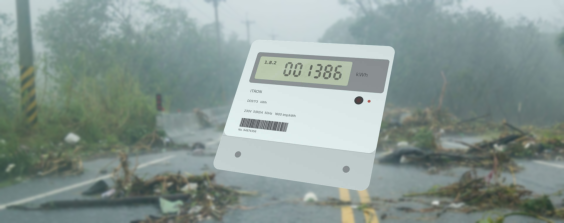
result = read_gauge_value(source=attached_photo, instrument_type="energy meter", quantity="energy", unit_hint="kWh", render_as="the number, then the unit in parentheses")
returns 1386 (kWh)
